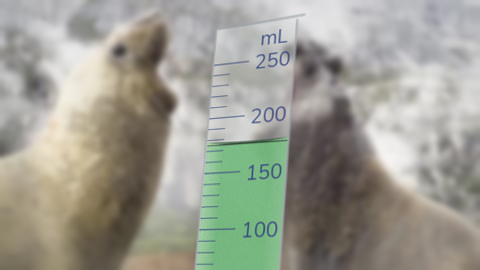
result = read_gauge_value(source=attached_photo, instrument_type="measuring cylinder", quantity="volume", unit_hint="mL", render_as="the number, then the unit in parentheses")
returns 175 (mL)
